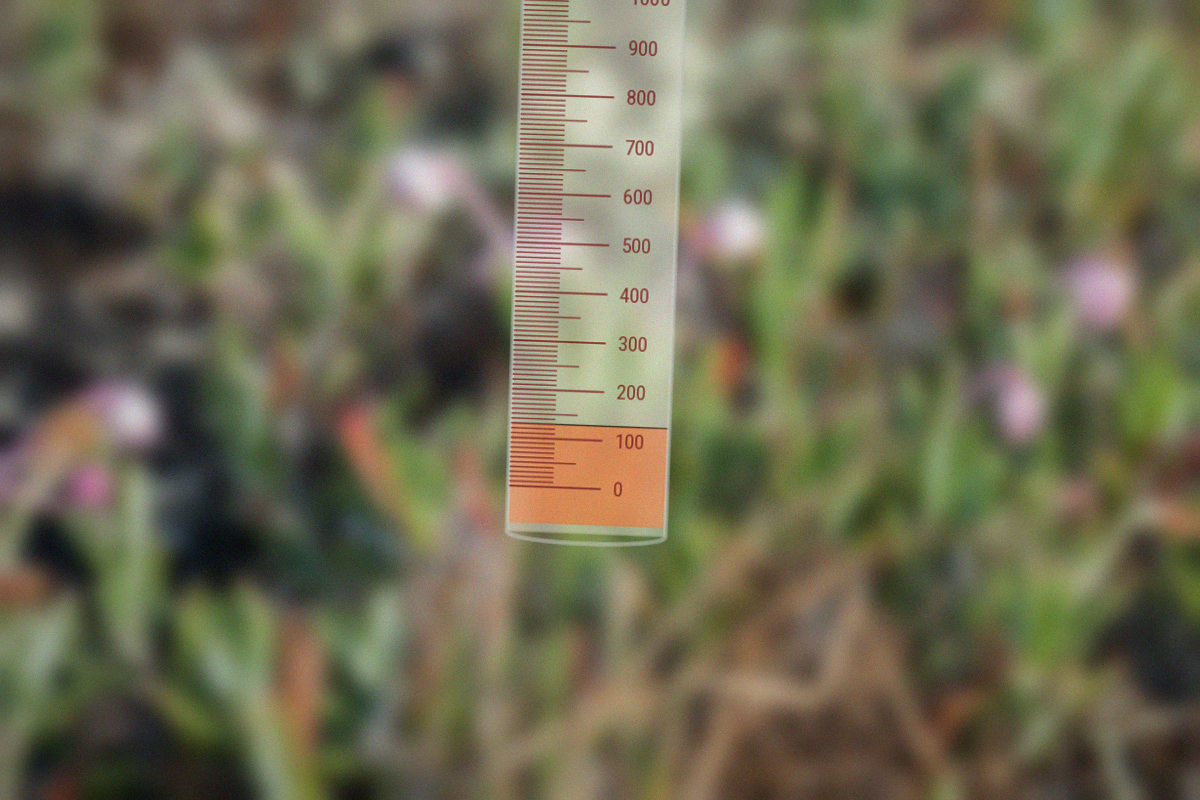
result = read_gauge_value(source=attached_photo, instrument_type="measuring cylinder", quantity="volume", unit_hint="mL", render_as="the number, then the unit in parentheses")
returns 130 (mL)
